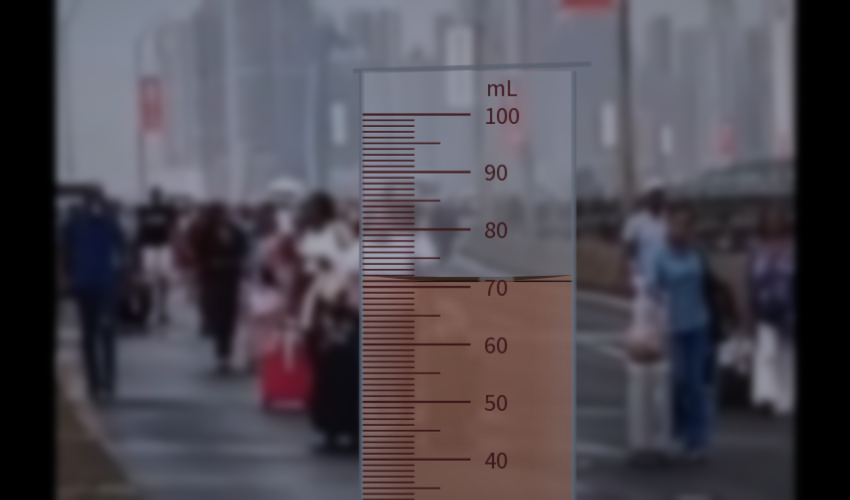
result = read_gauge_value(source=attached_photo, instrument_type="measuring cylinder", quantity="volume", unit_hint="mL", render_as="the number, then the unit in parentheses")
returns 71 (mL)
